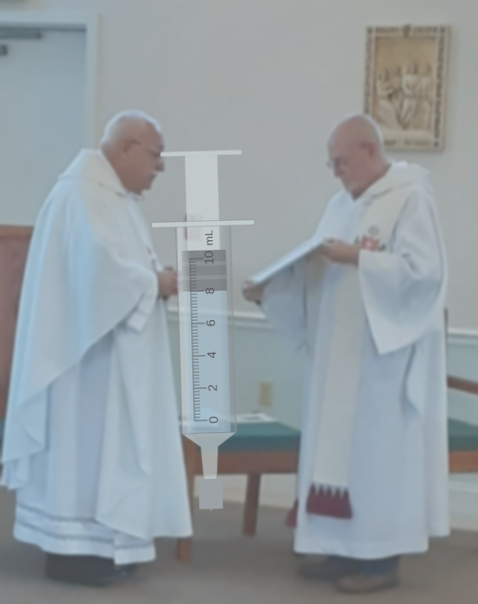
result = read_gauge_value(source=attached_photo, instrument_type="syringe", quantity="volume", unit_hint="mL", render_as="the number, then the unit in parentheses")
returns 8 (mL)
